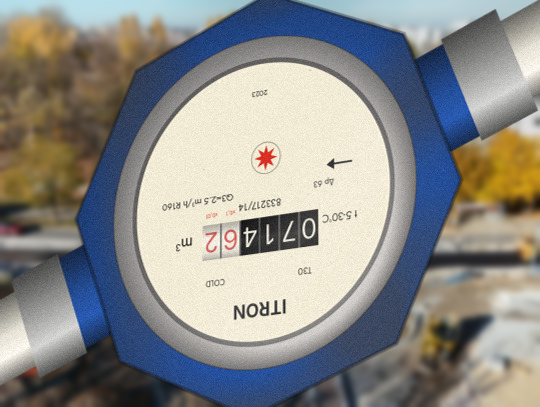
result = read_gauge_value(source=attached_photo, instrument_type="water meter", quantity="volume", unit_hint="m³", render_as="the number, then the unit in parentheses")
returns 714.62 (m³)
